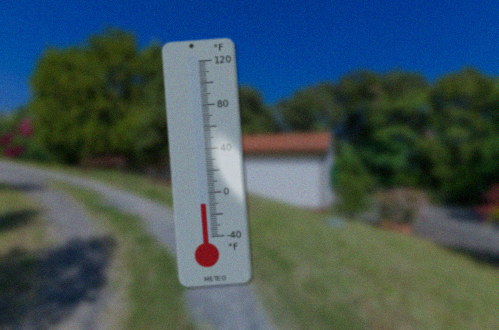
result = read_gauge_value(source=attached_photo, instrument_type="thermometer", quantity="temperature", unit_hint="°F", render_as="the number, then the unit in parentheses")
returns -10 (°F)
